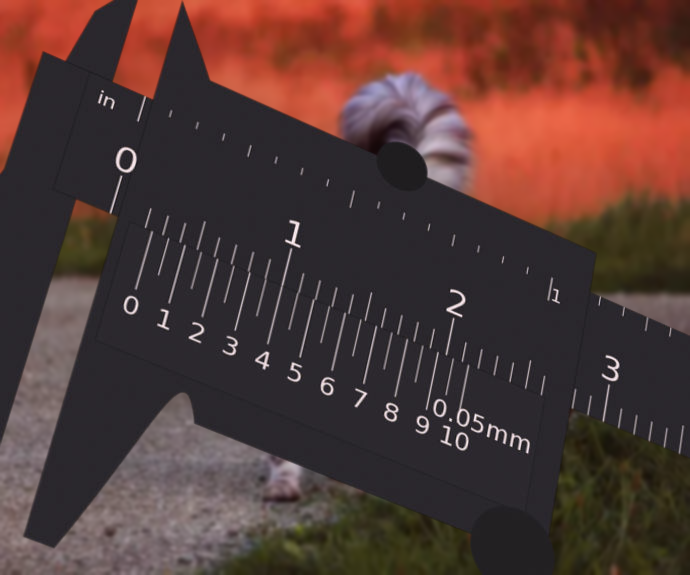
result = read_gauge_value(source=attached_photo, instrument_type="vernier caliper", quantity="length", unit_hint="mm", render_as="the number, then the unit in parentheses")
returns 2.4 (mm)
